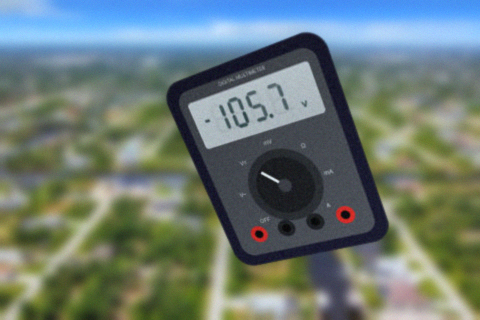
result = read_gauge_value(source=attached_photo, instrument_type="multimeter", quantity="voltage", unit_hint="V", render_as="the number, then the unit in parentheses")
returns -105.7 (V)
